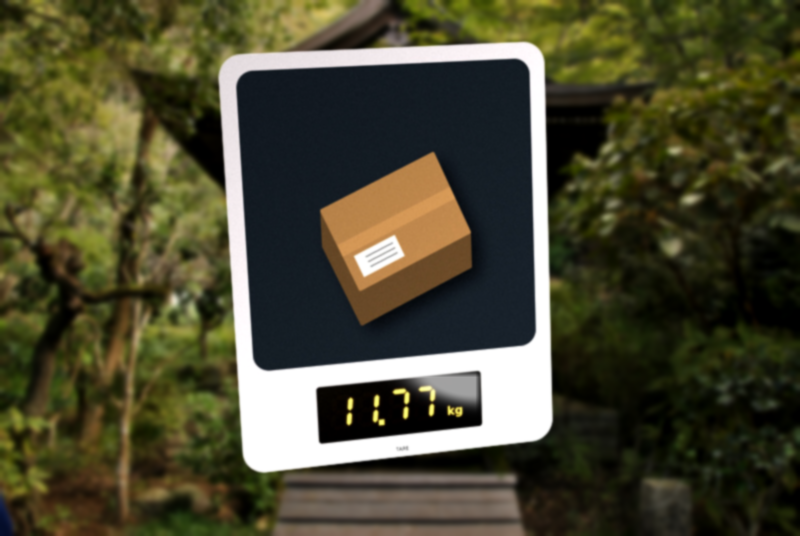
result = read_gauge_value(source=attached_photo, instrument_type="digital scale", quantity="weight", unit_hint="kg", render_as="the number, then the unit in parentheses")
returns 11.77 (kg)
